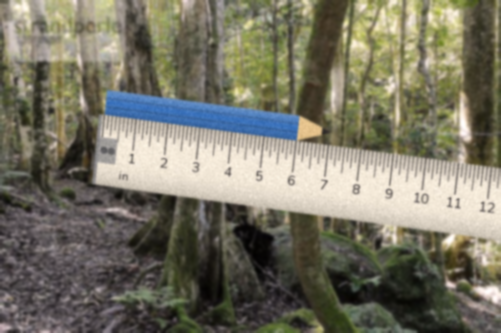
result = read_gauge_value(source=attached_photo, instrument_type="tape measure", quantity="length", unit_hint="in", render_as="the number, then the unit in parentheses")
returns 7 (in)
